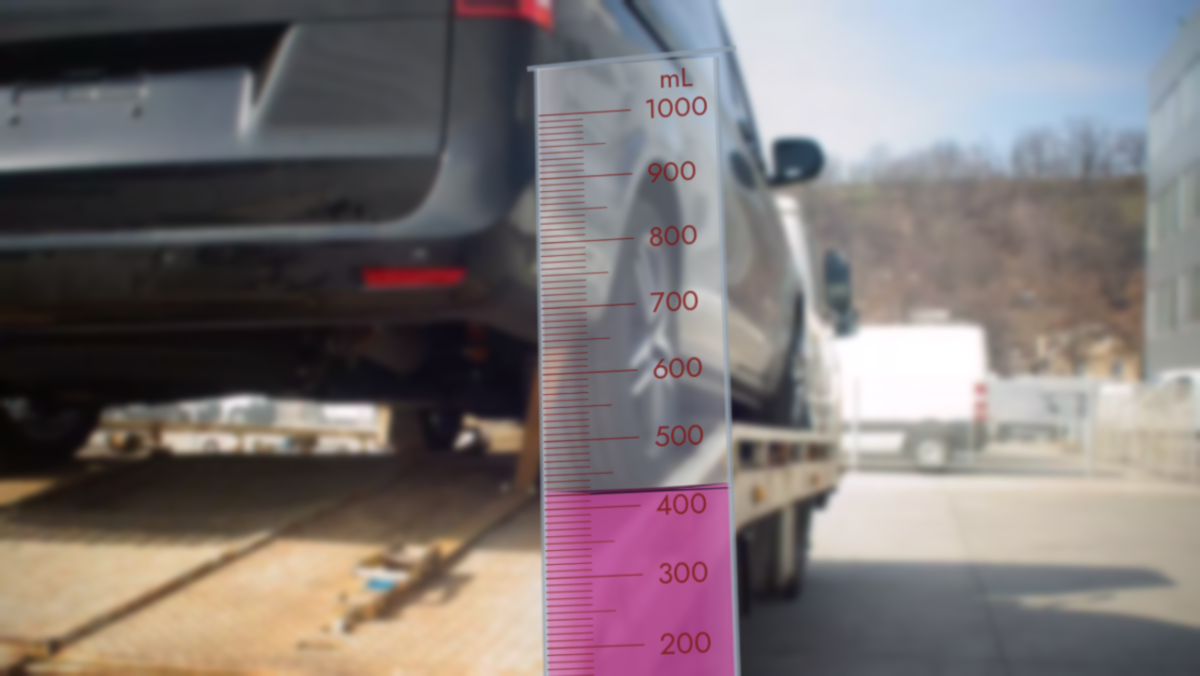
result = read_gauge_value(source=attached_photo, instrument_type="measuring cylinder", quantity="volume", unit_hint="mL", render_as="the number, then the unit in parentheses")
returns 420 (mL)
